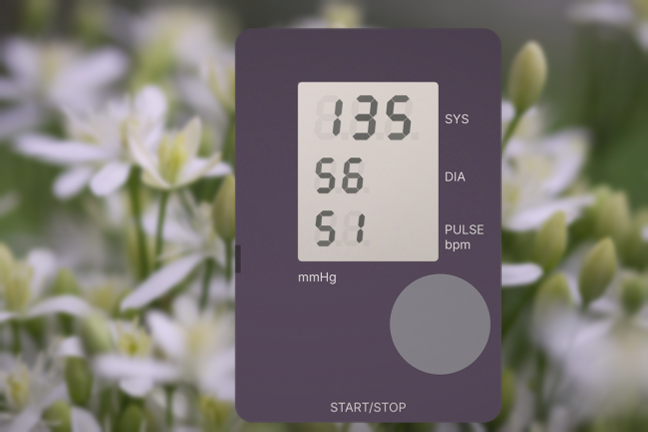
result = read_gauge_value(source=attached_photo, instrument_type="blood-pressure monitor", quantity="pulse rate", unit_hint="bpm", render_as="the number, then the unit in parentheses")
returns 51 (bpm)
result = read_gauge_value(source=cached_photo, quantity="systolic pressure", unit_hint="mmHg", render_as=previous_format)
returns 135 (mmHg)
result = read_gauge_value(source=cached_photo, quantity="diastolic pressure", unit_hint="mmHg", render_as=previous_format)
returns 56 (mmHg)
